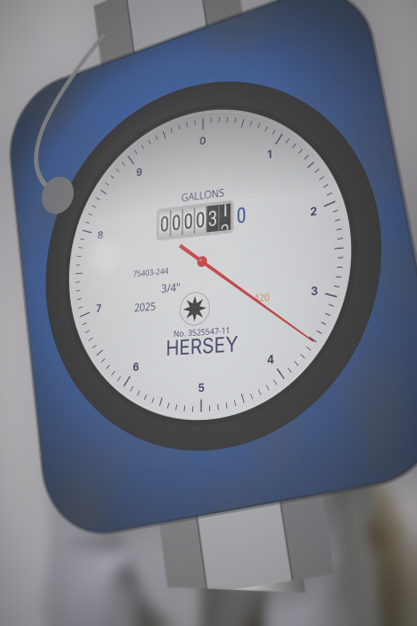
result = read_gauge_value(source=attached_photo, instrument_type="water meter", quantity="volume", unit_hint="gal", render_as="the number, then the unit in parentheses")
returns 313.5 (gal)
